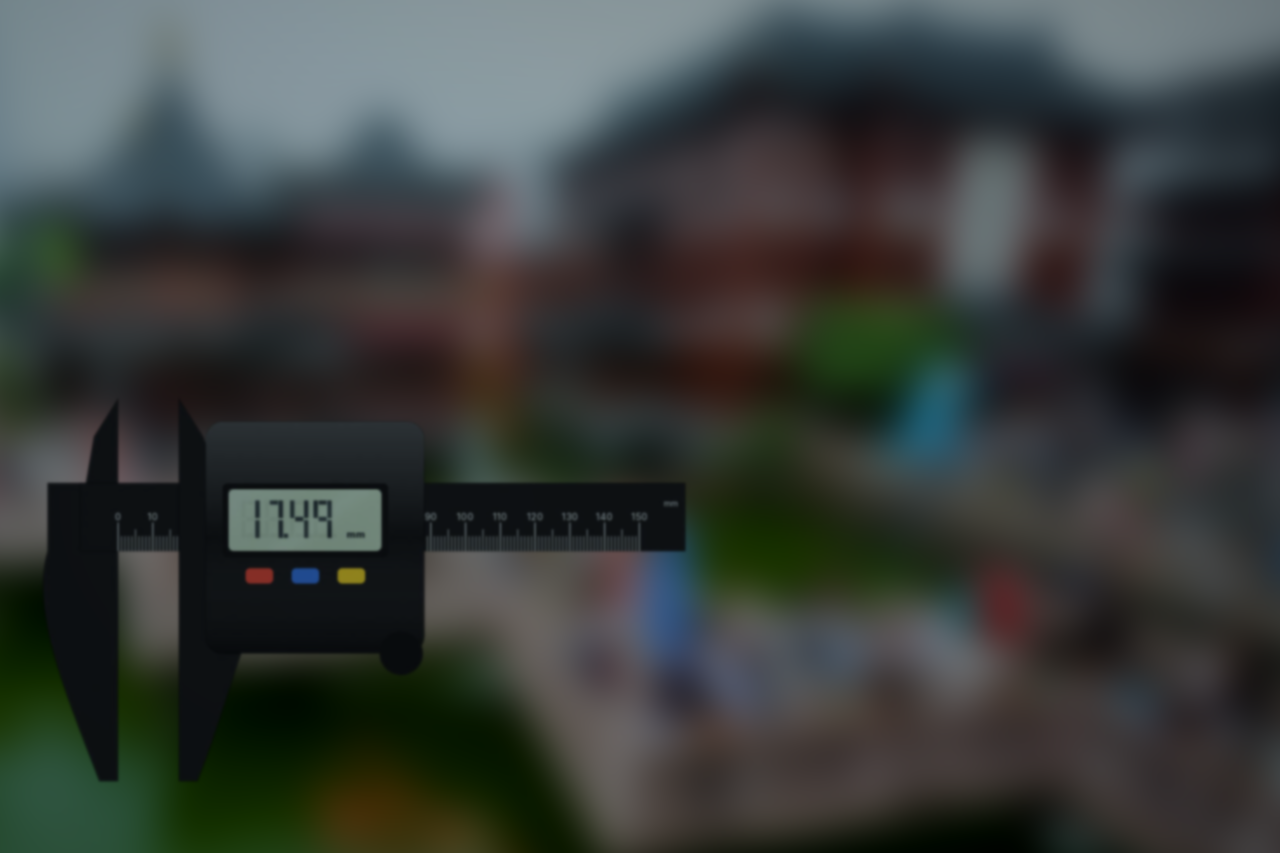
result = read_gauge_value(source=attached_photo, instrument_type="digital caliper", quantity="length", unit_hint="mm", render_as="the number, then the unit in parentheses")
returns 17.49 (mm)
